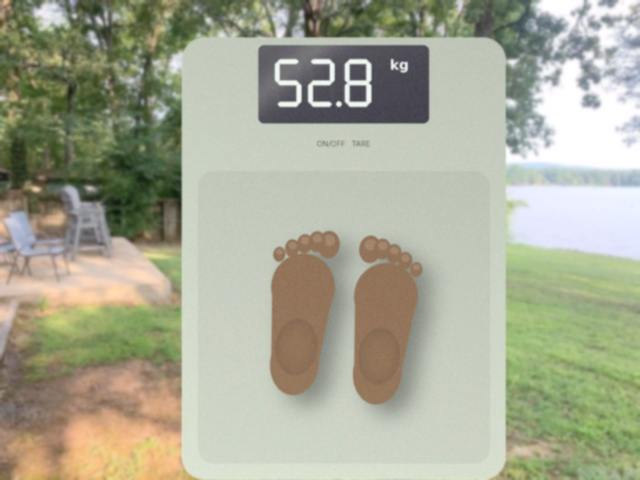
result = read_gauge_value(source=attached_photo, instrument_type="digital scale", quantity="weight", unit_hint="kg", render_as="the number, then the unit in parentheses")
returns 52.8 (kg)
